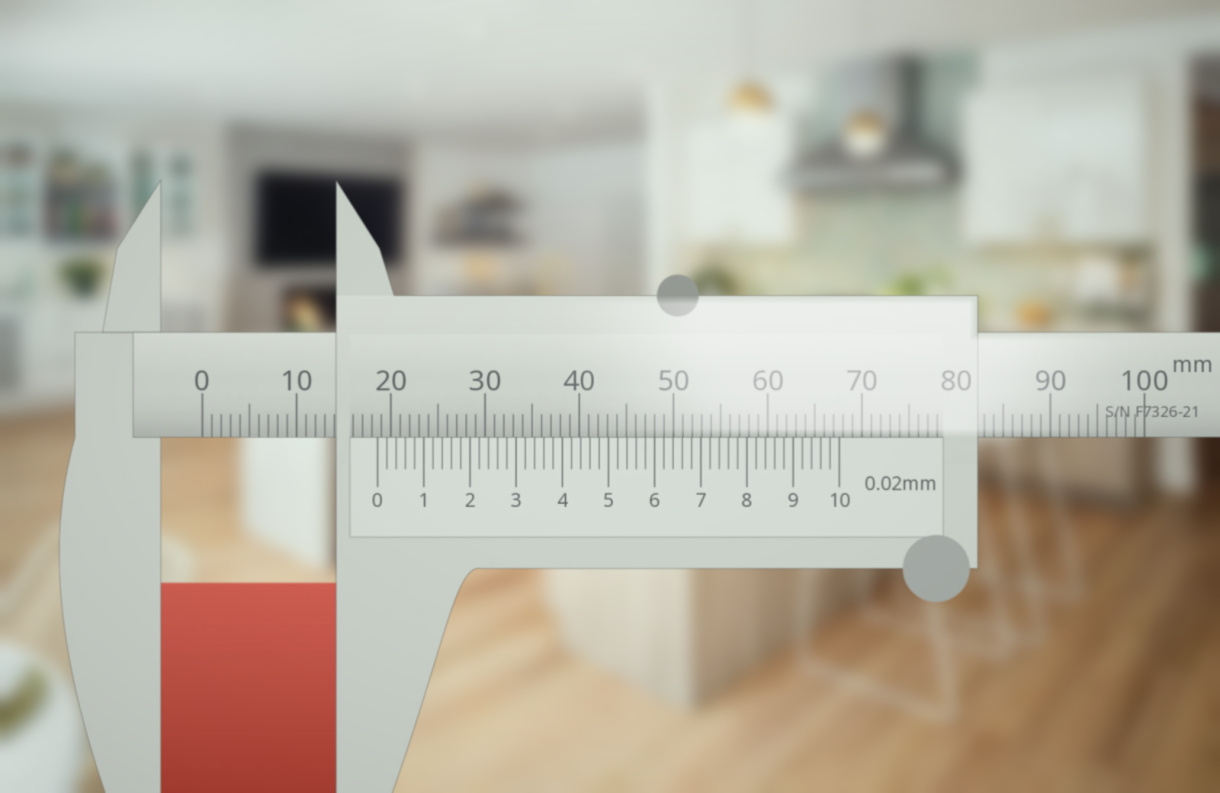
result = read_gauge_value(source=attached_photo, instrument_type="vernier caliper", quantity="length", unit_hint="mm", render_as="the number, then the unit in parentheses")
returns 18.6 (mm)
